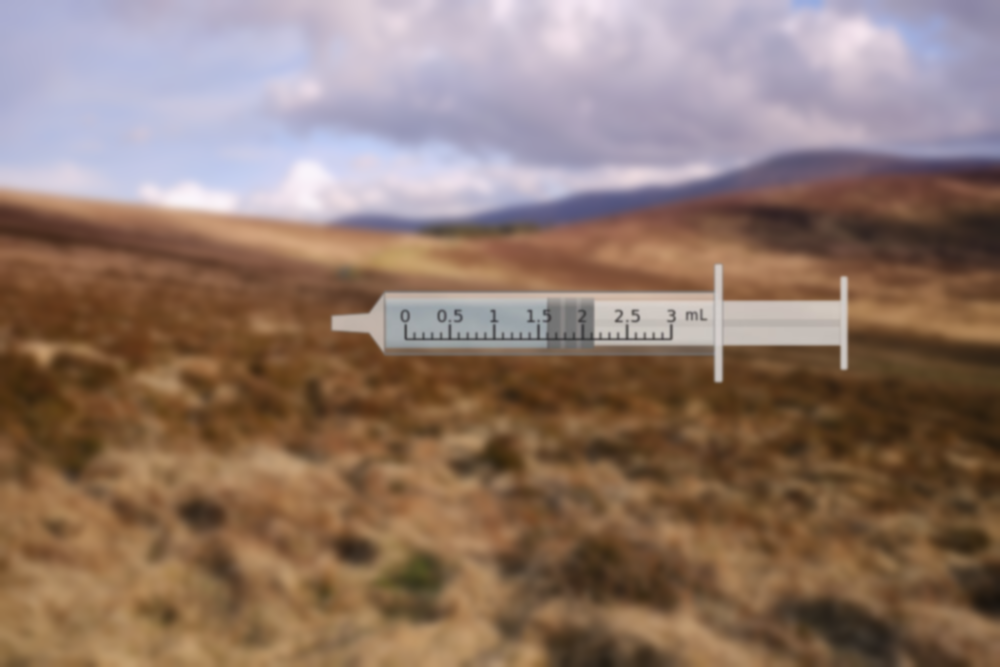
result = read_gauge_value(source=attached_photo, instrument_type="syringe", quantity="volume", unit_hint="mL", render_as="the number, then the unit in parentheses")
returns 1.6 (mL)
